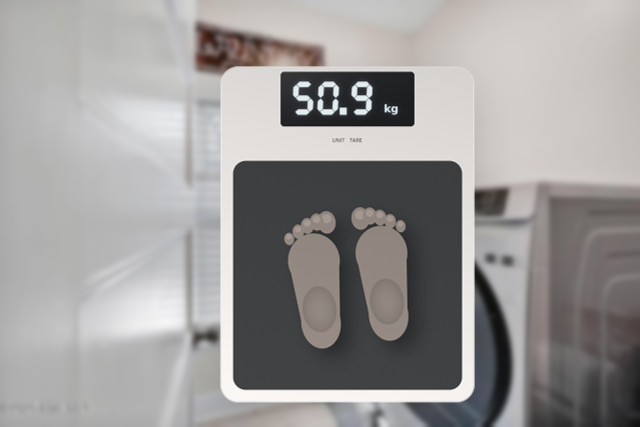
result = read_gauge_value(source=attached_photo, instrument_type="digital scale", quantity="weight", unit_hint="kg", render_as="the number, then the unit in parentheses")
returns 50.9 (kg)
